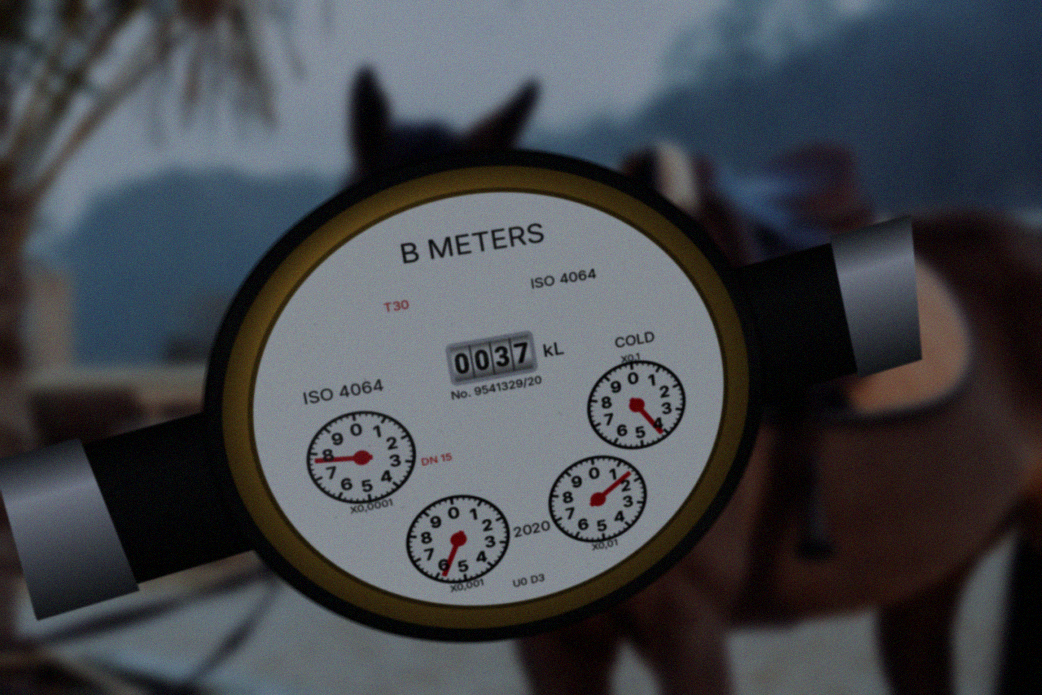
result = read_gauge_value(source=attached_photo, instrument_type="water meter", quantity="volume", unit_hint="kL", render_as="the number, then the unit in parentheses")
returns 37.4157 (kL)
